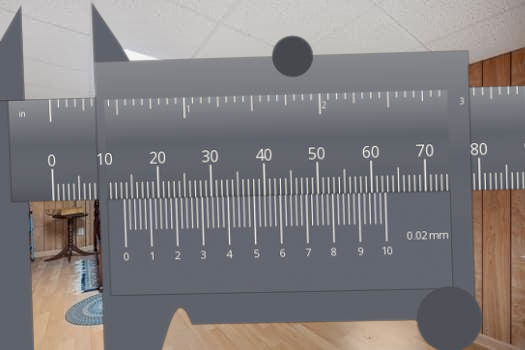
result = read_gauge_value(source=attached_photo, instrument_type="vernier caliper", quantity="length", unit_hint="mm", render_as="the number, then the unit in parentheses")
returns 13.5 (mm)
